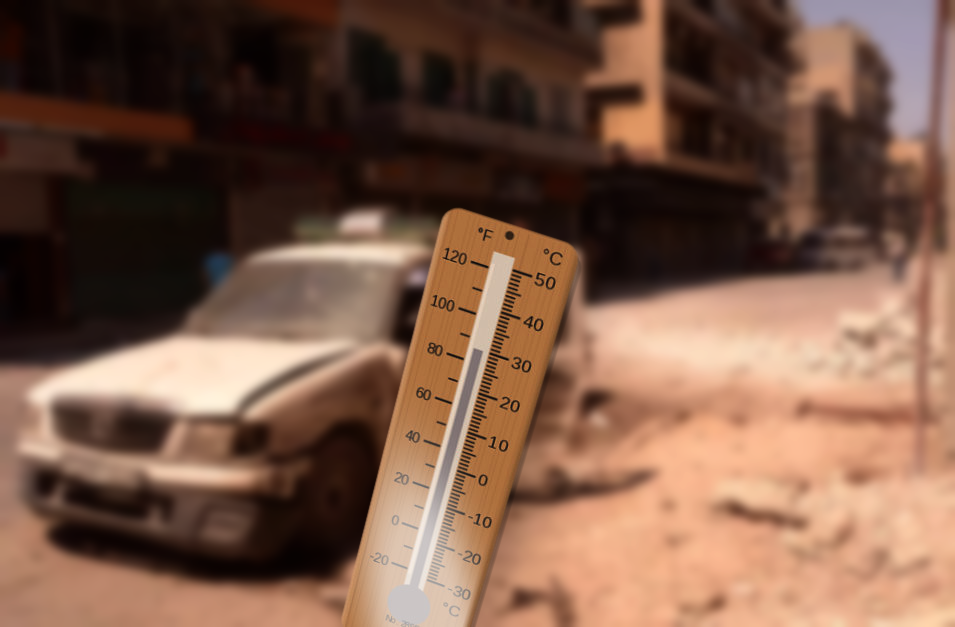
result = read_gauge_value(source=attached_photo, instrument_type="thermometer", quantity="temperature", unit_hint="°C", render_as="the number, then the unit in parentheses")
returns 30 (°C)
